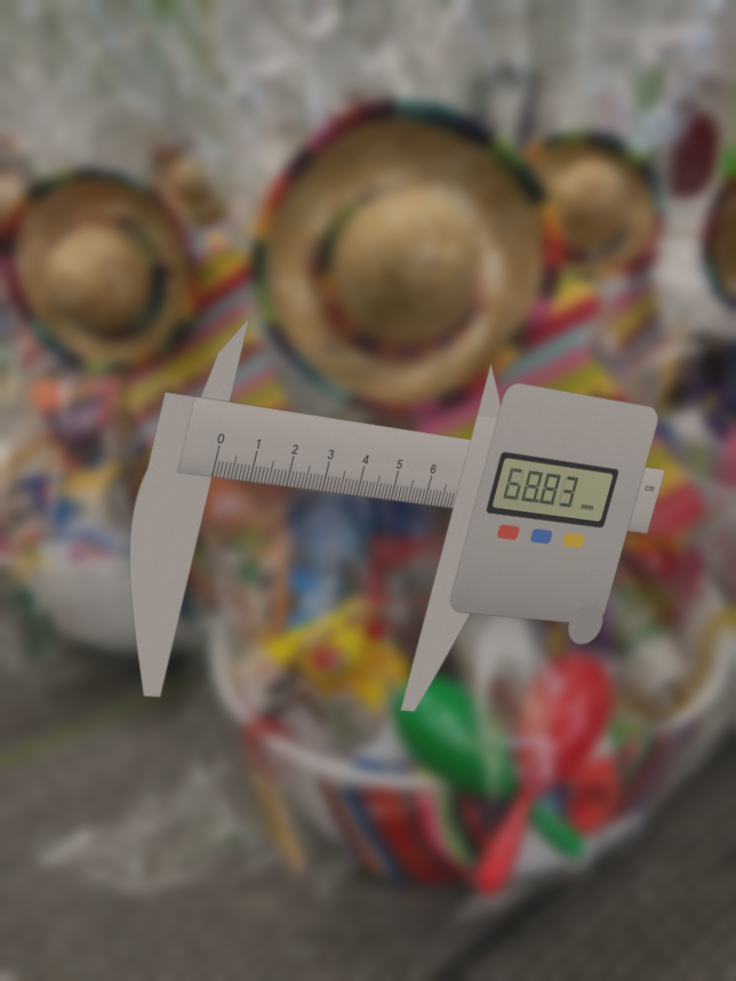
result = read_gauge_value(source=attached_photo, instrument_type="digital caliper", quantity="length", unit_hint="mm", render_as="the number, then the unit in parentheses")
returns 68.83 (mm)
